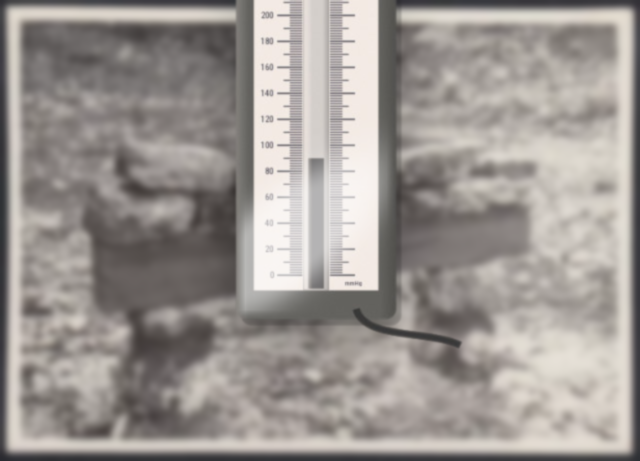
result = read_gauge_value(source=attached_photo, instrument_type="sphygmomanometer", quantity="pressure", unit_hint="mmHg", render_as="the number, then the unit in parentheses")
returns 90 (mmHg)
